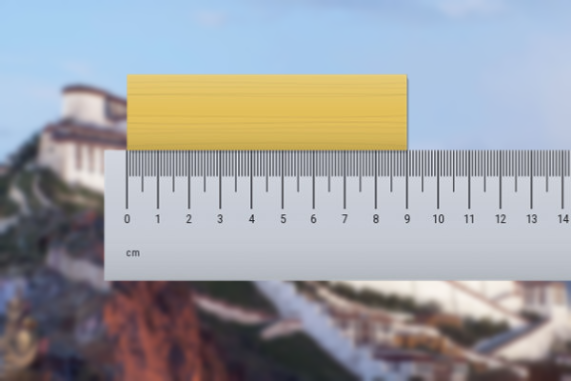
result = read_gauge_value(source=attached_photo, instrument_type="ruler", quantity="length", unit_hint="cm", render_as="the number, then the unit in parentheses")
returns 9 (cm)
